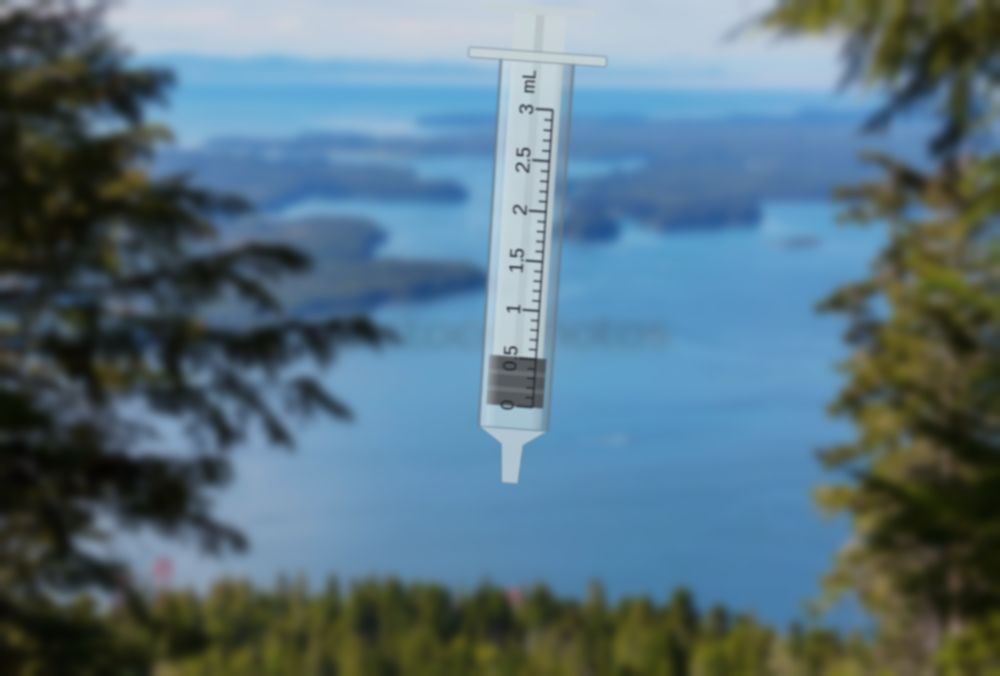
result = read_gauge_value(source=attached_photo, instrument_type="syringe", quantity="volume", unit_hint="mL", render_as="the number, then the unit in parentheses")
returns 0 (mL)
